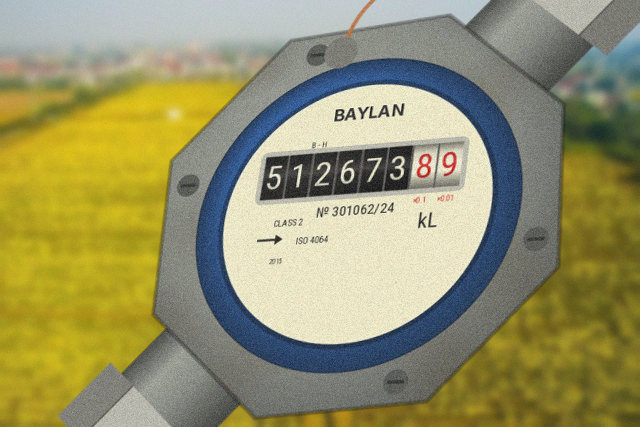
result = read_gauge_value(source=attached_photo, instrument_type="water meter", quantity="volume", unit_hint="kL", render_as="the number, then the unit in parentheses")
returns 512673.89 (kL)
